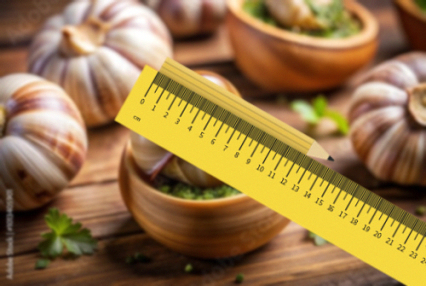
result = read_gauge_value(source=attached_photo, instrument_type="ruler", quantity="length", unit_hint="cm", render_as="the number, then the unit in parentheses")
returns 14.5 (cm)
